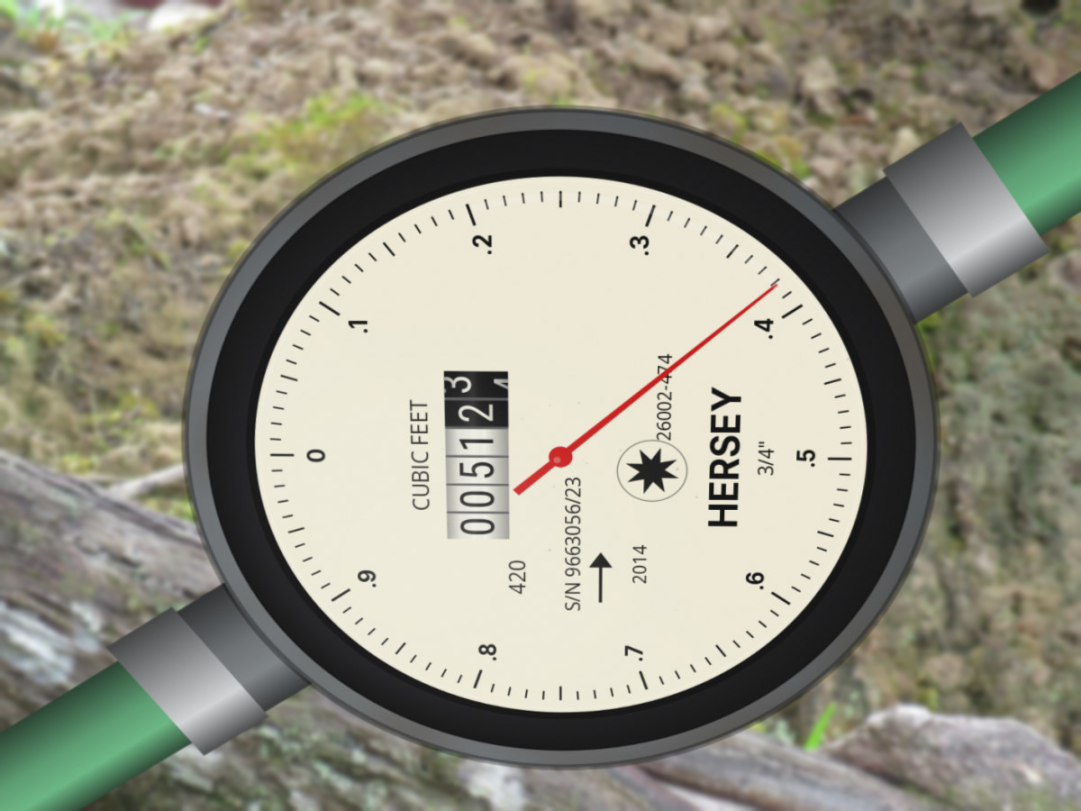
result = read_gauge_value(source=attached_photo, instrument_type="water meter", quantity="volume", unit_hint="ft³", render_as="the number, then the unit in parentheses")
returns 5123.38 (ft³)
